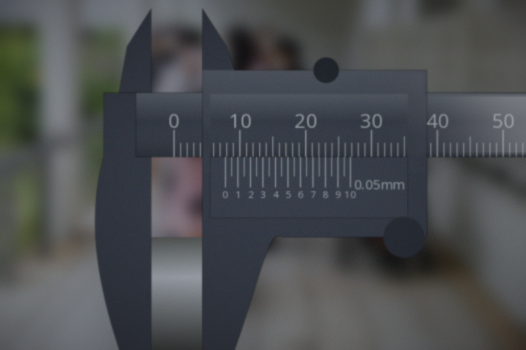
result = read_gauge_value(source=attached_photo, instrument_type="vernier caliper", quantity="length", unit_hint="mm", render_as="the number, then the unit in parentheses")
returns 7.8 (mm)
